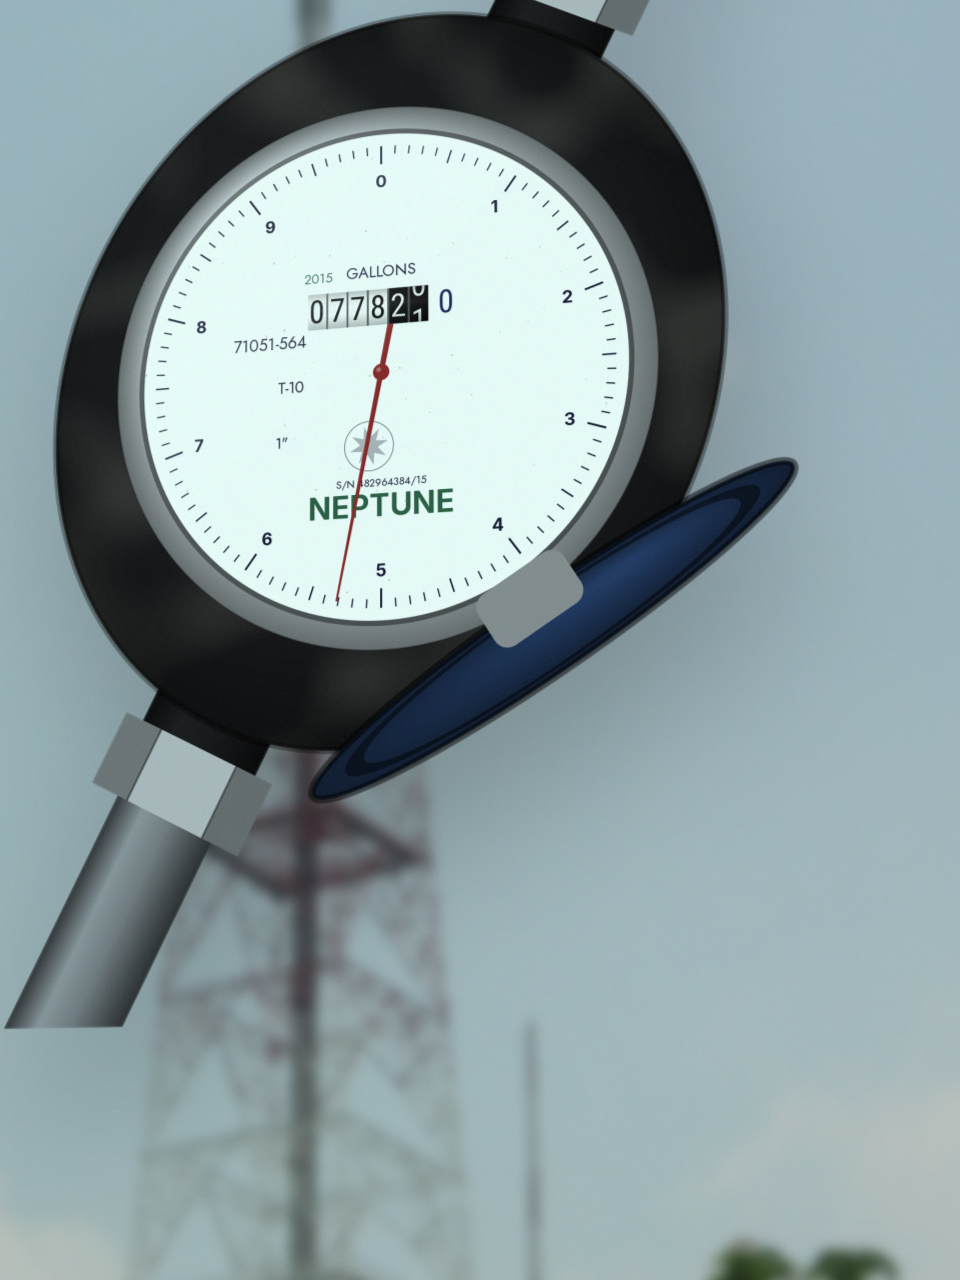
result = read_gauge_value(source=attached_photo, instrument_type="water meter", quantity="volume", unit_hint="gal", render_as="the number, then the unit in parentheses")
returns 778205.3 (gal)
